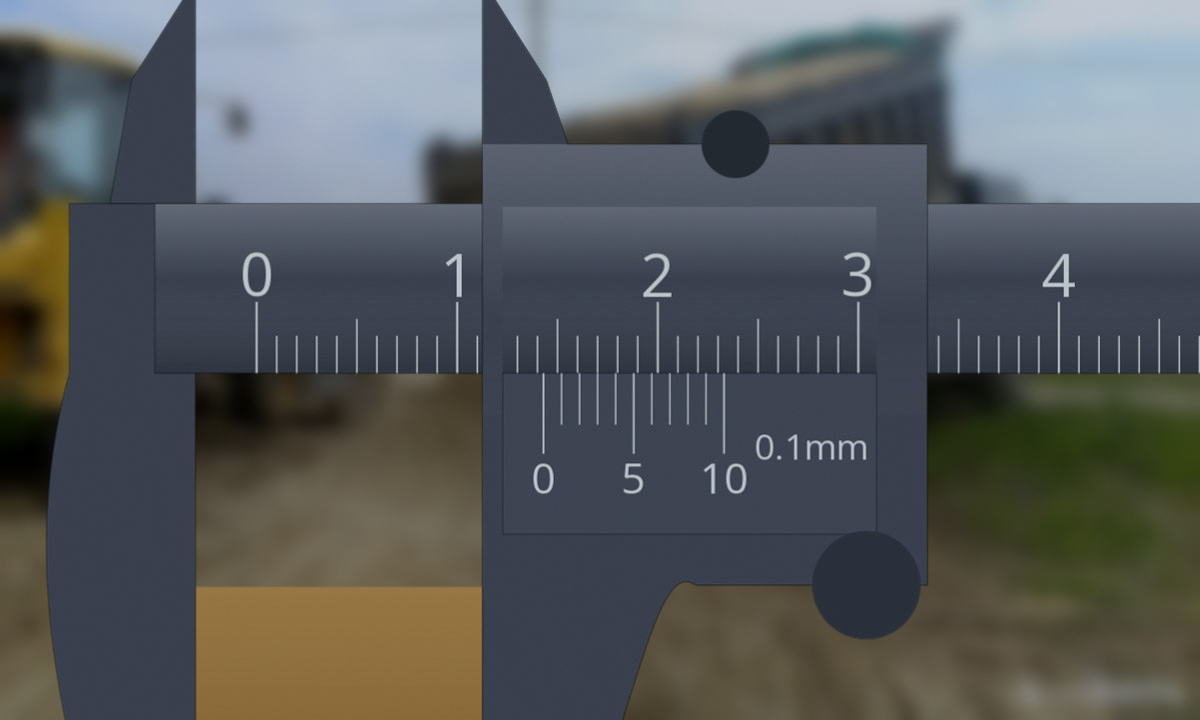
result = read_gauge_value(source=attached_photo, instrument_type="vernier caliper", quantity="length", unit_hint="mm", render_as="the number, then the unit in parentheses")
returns 14.3 (mm)
